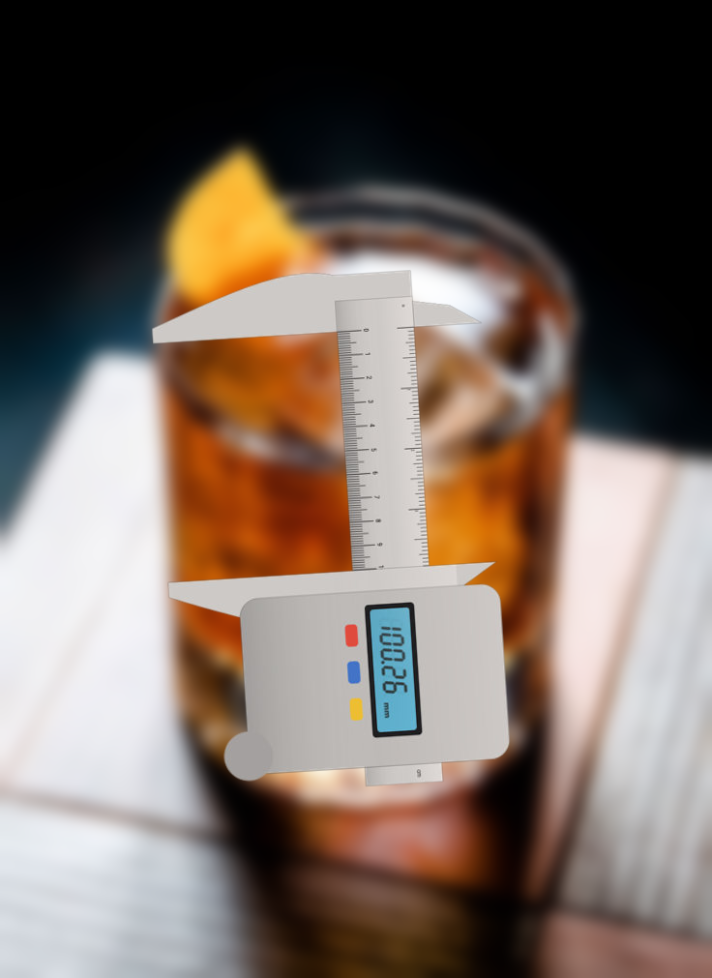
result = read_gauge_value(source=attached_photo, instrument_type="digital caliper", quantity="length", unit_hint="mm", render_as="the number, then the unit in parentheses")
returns 100.26 (mm)
